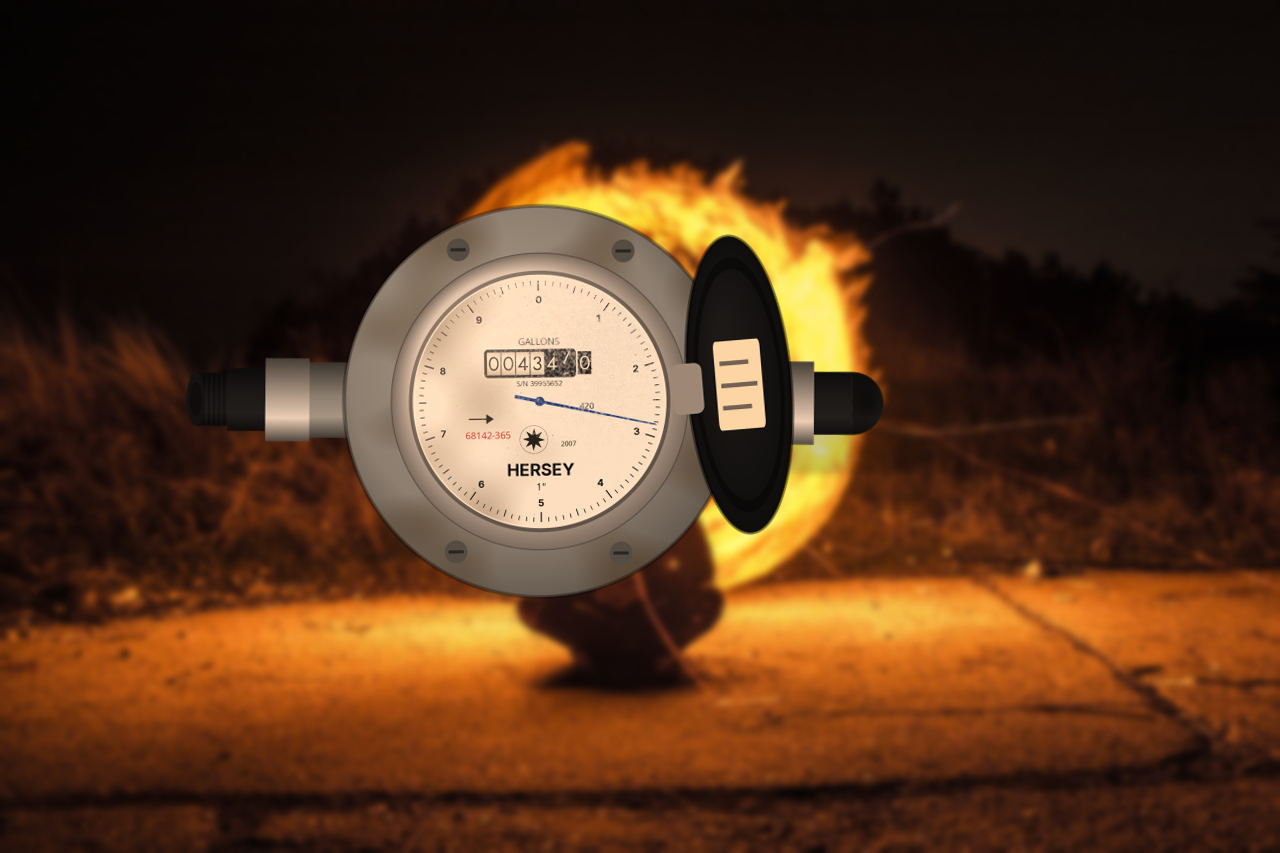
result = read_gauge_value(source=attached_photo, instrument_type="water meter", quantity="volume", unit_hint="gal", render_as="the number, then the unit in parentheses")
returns 43472.8 (gal)
